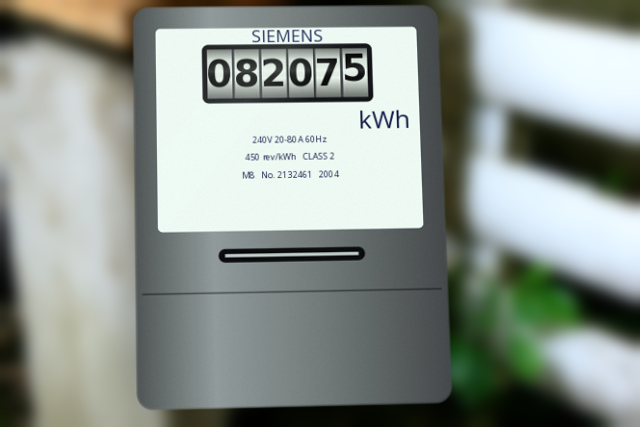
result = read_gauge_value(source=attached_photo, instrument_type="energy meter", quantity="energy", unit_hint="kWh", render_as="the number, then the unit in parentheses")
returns 82075 (kWh)
